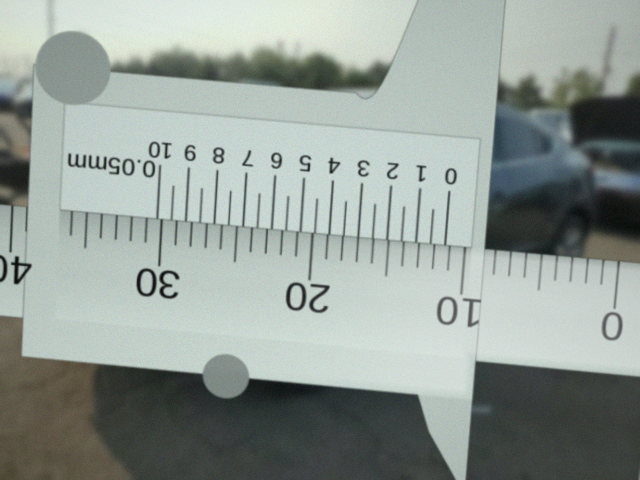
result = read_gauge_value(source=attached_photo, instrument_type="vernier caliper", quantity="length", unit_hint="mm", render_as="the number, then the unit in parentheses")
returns 11.3 (mm)
